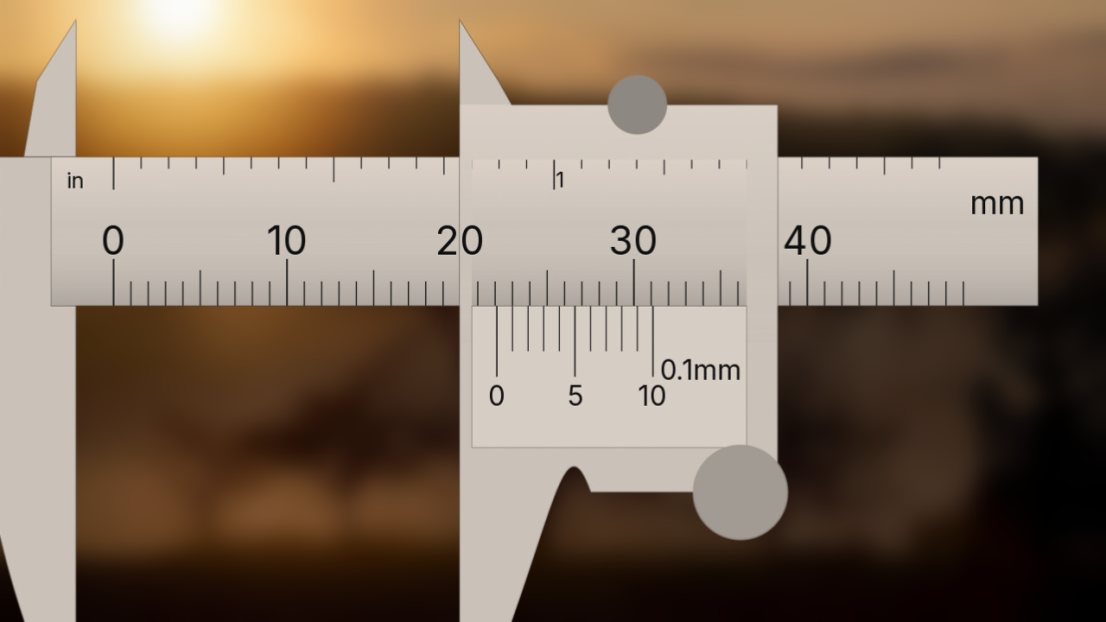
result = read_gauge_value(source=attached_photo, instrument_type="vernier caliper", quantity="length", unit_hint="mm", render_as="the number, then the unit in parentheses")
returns 22.1 (mm)
